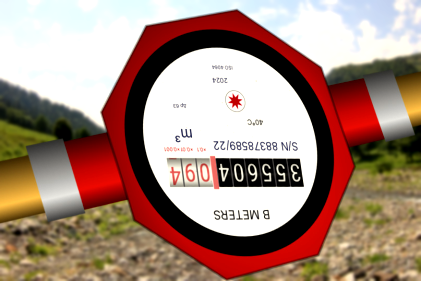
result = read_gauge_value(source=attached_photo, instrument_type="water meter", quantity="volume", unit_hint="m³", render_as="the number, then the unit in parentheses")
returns 355604.094 (m³)
